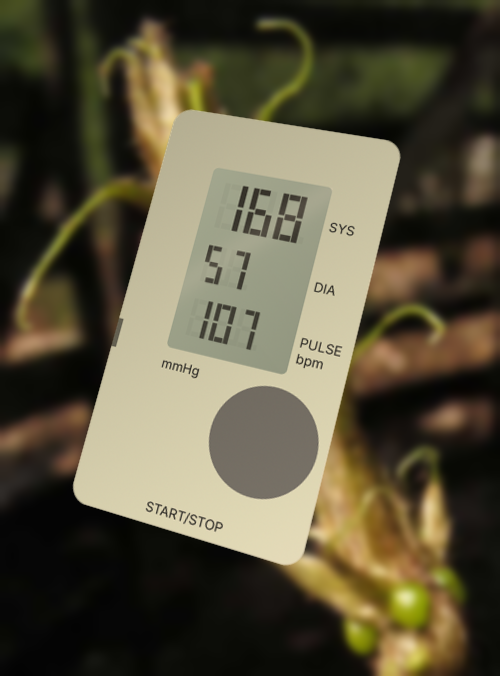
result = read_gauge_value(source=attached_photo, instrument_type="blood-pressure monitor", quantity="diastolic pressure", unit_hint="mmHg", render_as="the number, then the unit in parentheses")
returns 57 (mmHg)
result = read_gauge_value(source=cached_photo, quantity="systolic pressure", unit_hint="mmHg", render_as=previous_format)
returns 168 (mmHg)
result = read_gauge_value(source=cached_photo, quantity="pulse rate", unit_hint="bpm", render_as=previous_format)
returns 107 (bpm)
